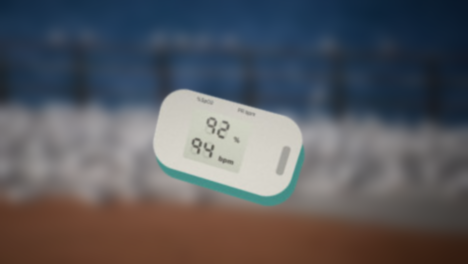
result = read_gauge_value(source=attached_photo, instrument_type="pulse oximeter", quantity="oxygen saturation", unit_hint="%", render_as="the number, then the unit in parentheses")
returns 92 (%)
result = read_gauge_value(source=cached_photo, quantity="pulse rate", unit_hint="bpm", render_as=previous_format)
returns 94 (bpm)
